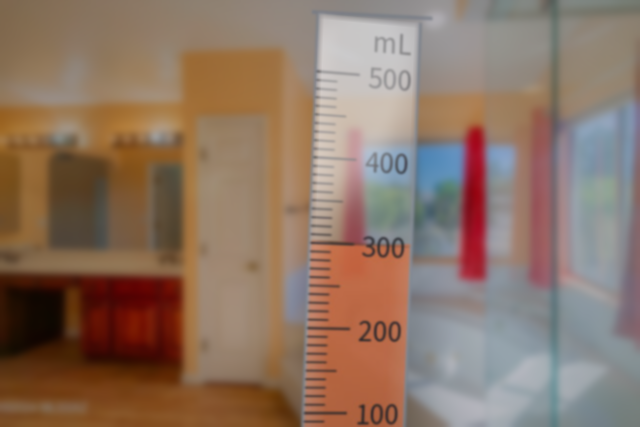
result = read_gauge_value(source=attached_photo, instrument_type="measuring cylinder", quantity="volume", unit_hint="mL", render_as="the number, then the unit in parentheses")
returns 300 (mL)
